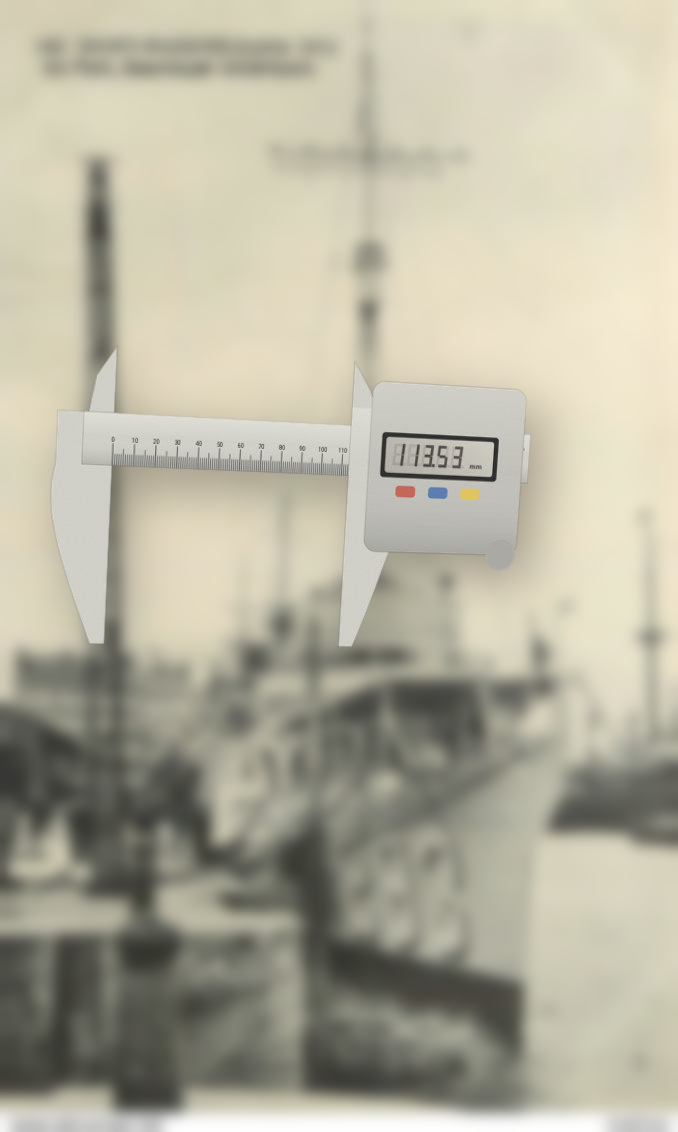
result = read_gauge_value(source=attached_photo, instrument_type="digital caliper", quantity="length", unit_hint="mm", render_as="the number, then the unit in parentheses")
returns 113.53 (mm)
